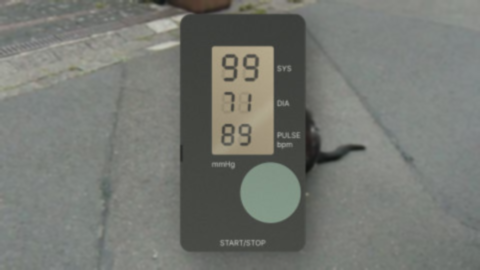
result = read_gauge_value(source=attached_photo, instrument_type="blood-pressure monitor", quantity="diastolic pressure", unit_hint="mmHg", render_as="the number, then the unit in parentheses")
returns 71 (mmHg)
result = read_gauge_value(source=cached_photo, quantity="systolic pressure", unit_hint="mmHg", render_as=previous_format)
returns 99 (mmHg)
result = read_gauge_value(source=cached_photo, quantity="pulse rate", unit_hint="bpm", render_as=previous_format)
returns 89 (bpm)
